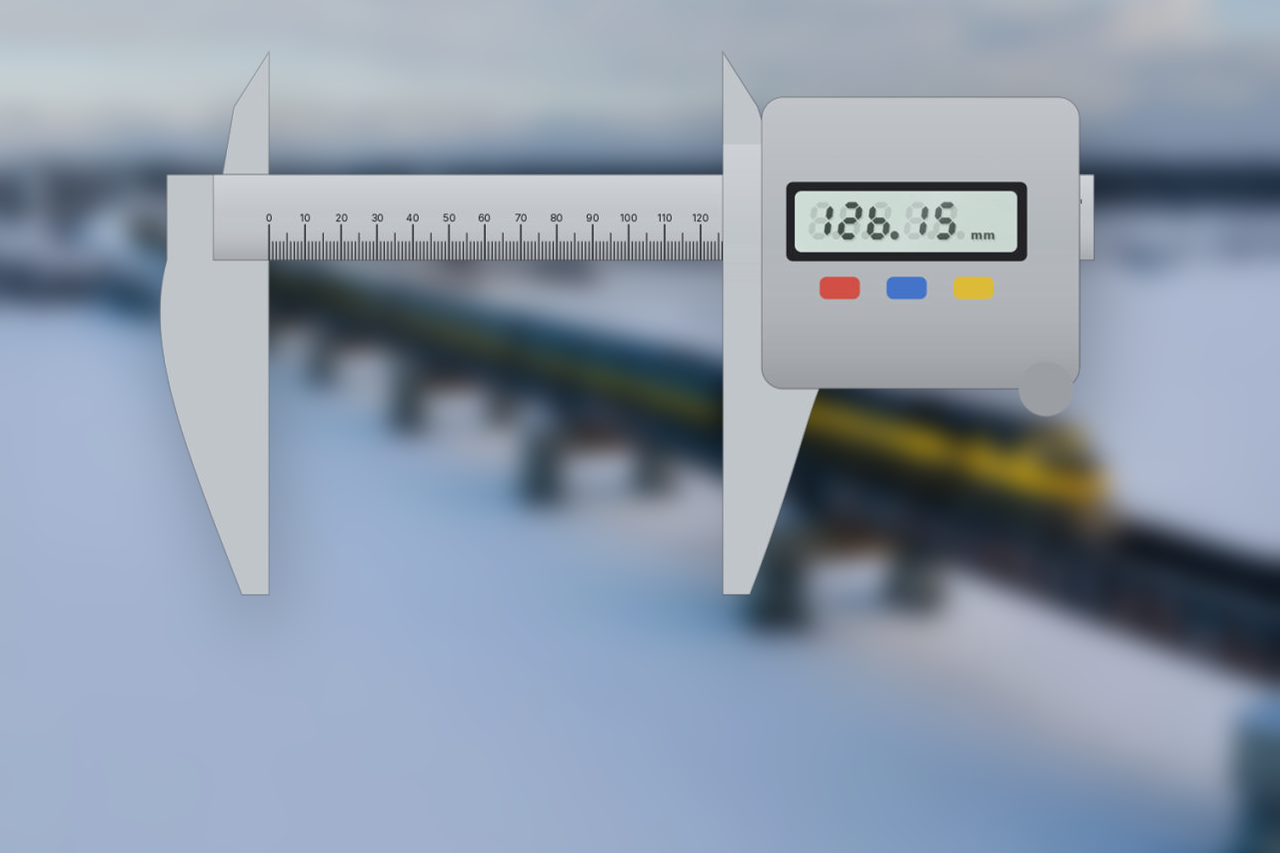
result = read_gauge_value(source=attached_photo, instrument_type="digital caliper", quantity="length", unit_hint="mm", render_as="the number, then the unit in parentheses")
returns 126.15 (mm)
